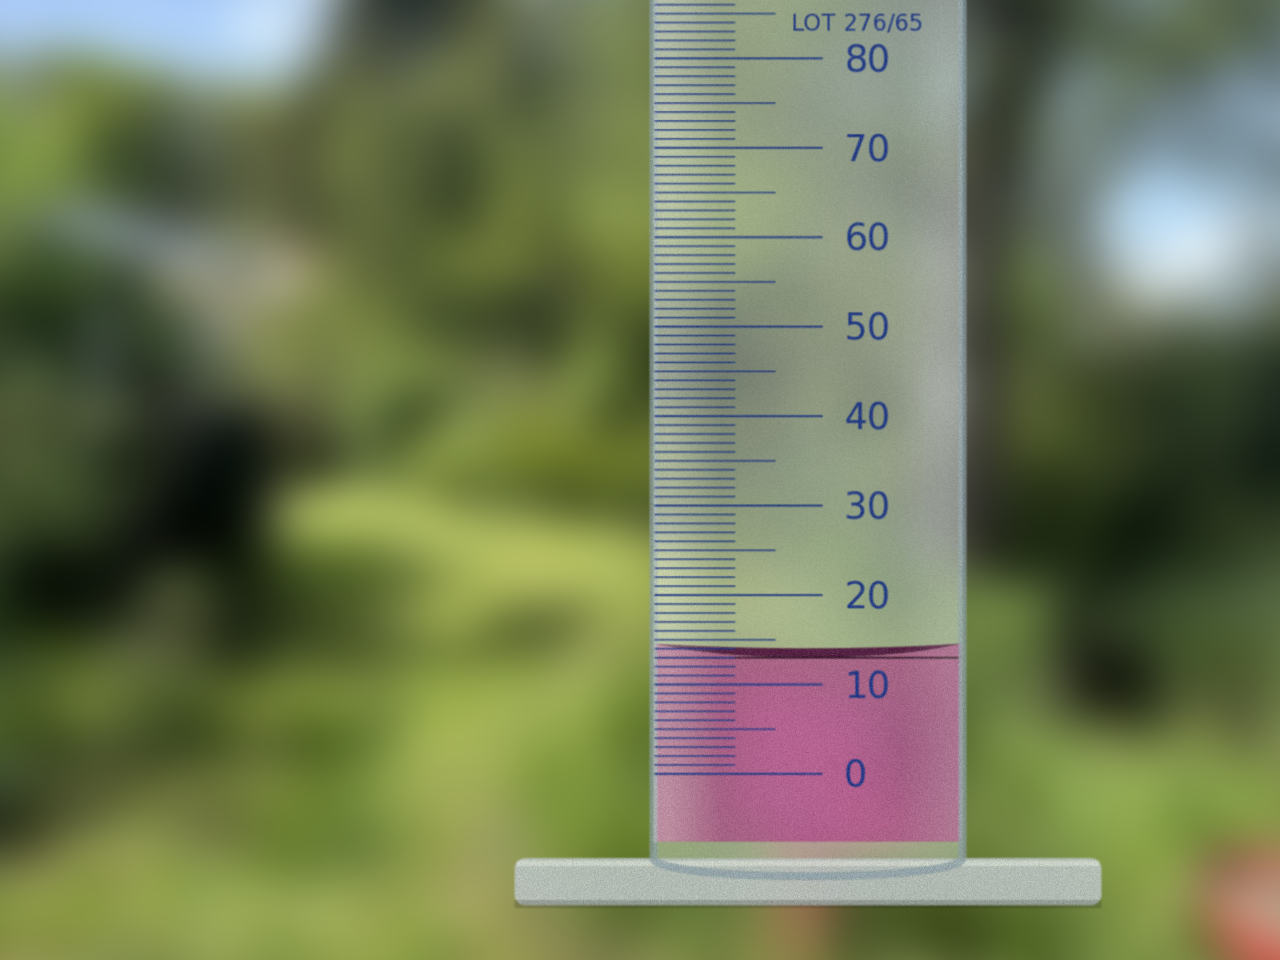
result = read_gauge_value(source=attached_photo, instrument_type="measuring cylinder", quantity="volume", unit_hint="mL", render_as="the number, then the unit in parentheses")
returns 13 (mL)
